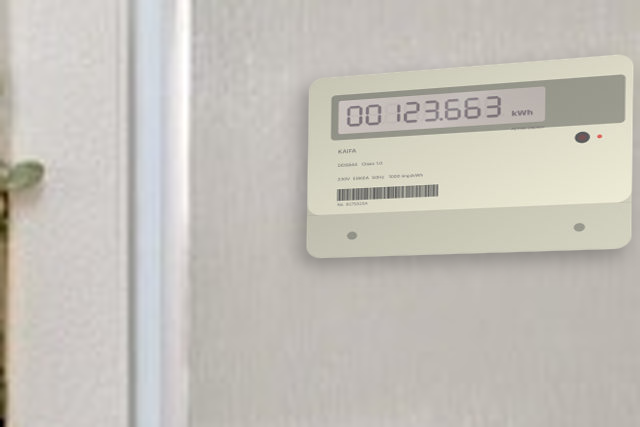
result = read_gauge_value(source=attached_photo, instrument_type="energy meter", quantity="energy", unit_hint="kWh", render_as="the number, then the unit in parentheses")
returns 123.663 (kWh)
